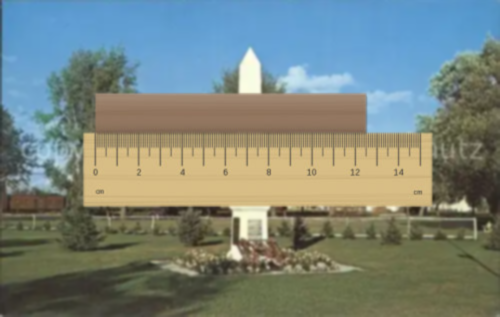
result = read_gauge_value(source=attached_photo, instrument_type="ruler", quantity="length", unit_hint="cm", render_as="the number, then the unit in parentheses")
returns 12.5 (cm)
